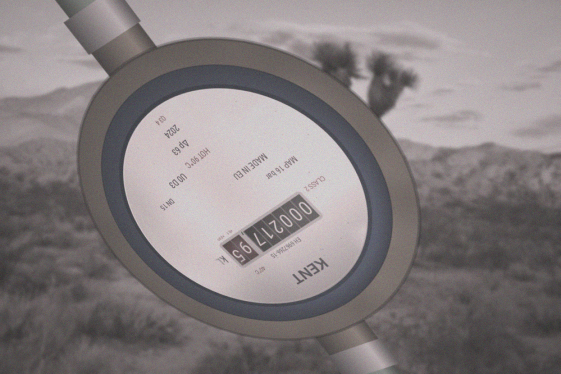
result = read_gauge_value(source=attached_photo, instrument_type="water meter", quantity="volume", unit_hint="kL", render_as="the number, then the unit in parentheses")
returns 217.95 (kL)
